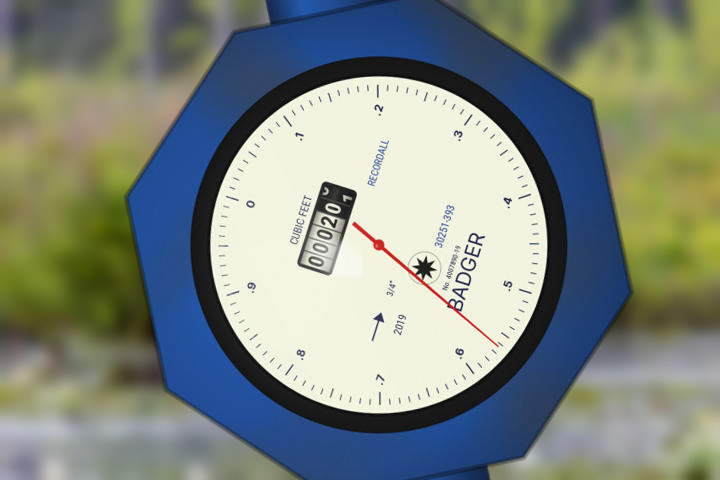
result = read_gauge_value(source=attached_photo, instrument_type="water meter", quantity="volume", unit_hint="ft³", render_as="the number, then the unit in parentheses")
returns 200.56 (ft³)
